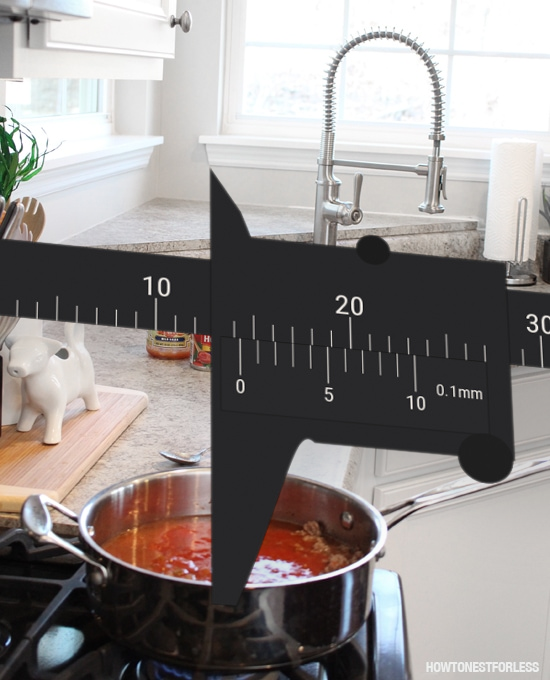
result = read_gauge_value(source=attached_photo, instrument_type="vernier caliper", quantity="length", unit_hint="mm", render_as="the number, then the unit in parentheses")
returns 14.3 (mm)
